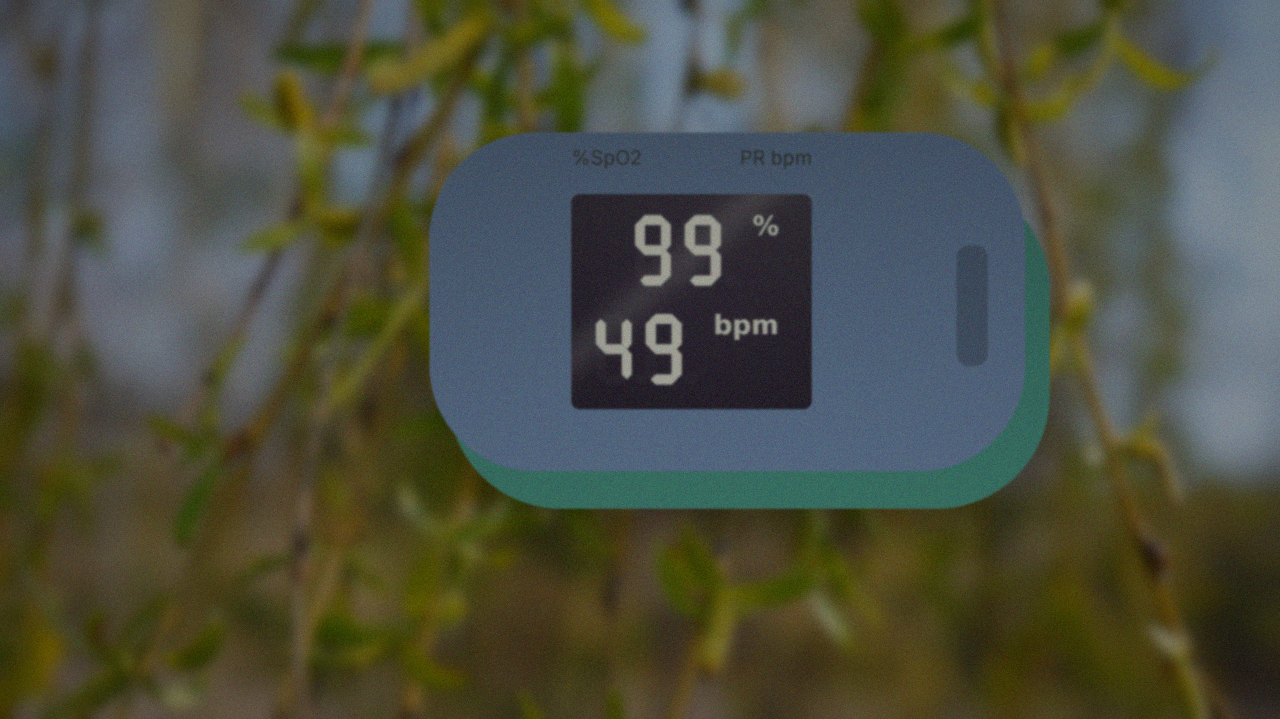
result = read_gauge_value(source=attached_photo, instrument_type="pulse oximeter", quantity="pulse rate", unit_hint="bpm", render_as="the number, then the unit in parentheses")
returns 49 (bpm)
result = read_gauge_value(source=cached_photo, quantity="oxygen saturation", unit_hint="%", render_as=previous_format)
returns 99 (%)
